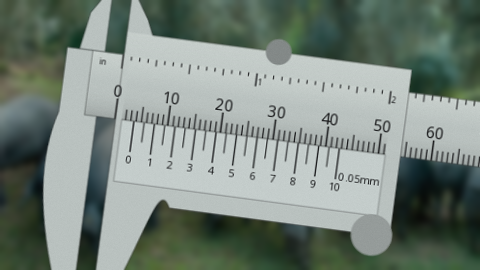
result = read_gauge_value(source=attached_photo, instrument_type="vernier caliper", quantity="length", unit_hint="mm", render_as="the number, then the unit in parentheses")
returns 3.6 (mm)
